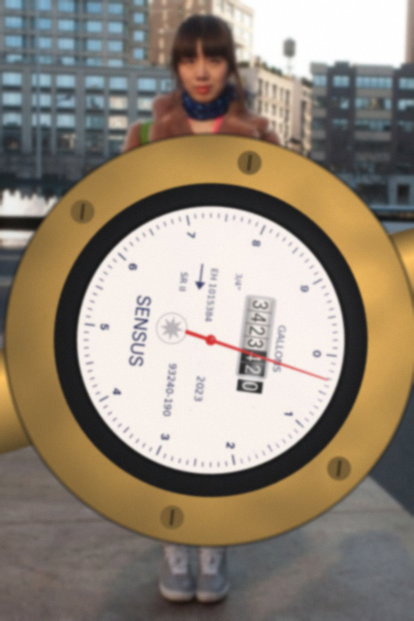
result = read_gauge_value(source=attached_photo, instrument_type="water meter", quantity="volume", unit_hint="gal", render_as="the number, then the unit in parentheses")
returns 3423420.3 (gal)
